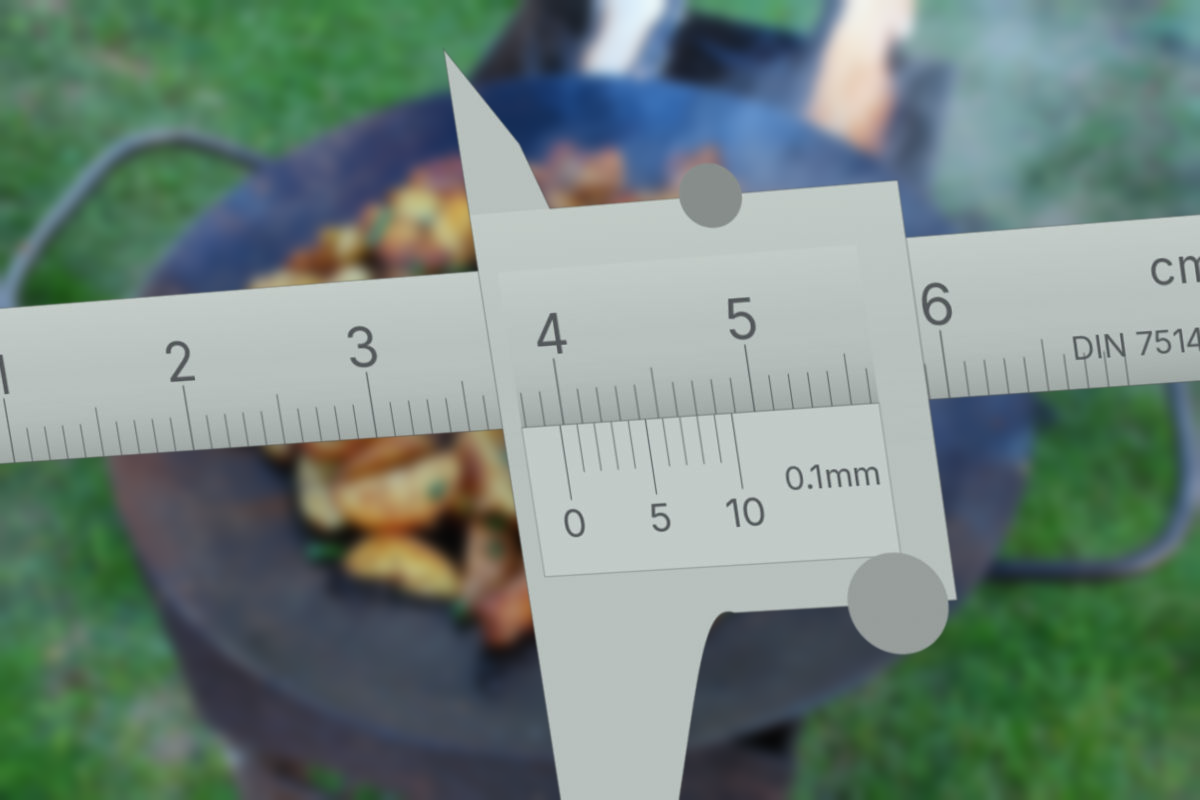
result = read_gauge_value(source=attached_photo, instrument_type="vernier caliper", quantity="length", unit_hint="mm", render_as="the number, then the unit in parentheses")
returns 39.8 (mm)
